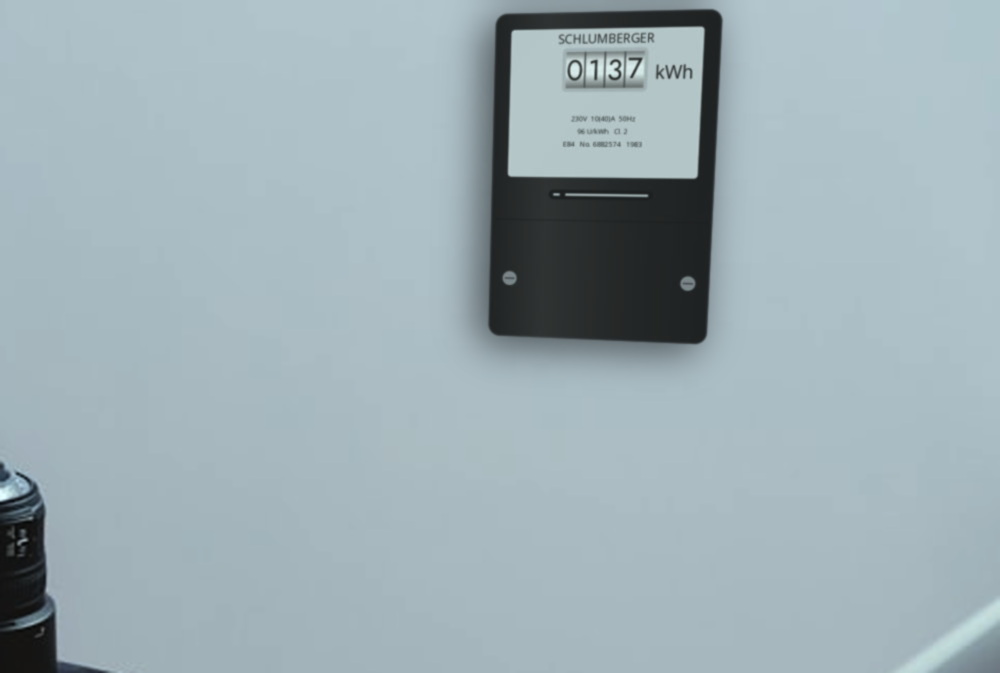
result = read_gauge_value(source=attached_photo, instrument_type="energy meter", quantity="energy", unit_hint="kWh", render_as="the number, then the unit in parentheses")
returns 137 (kWh)
